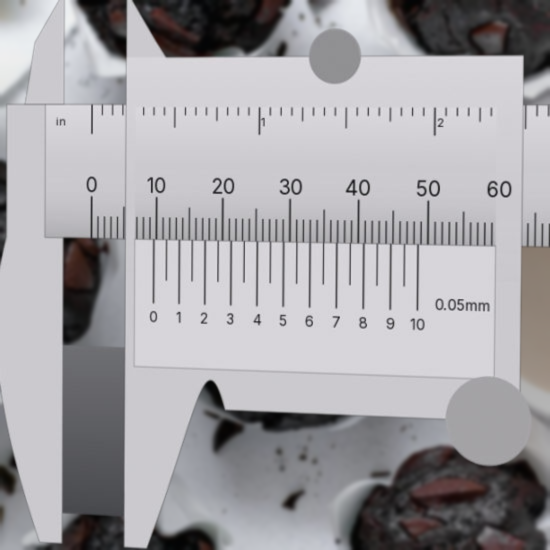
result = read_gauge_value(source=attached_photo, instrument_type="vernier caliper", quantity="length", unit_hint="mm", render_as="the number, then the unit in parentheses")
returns 9.6 (mm)
